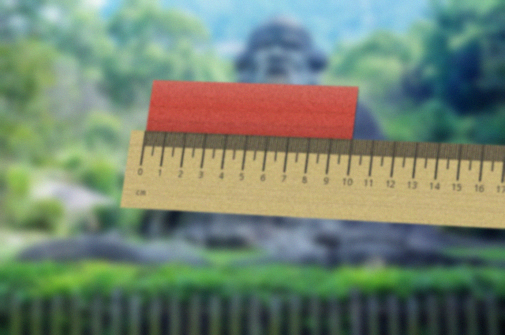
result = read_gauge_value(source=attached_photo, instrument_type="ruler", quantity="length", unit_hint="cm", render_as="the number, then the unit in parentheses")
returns 10 (cm)
